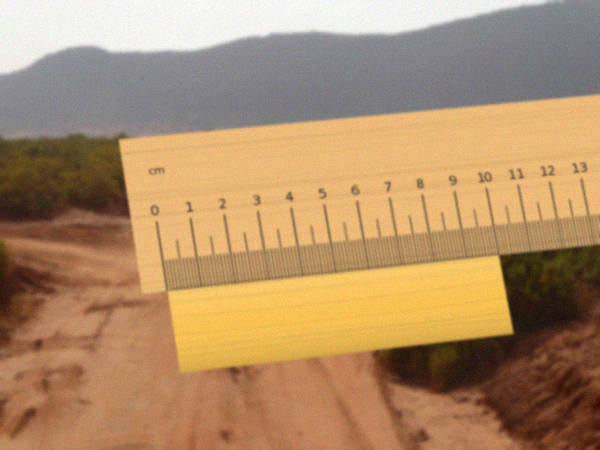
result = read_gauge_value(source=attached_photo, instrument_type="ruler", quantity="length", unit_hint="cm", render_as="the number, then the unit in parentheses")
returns 10 (cm)
